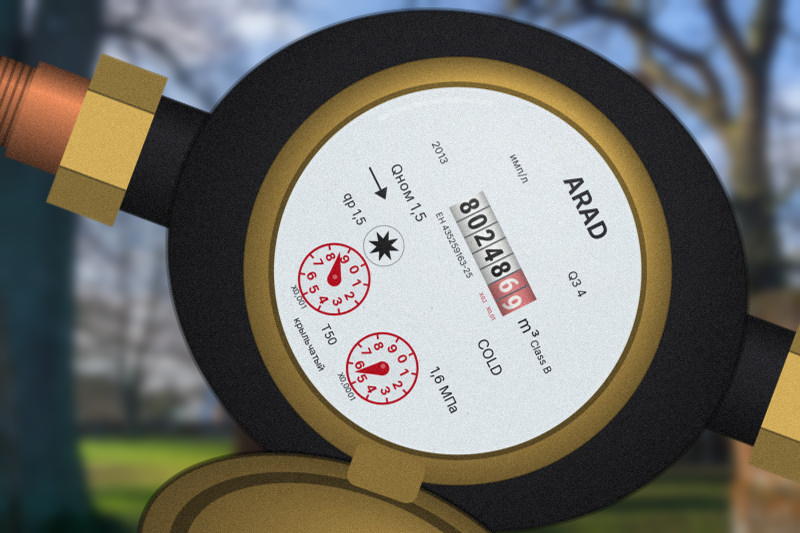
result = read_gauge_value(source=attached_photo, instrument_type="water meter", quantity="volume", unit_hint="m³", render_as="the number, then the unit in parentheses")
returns 80248.6885 (m³)
